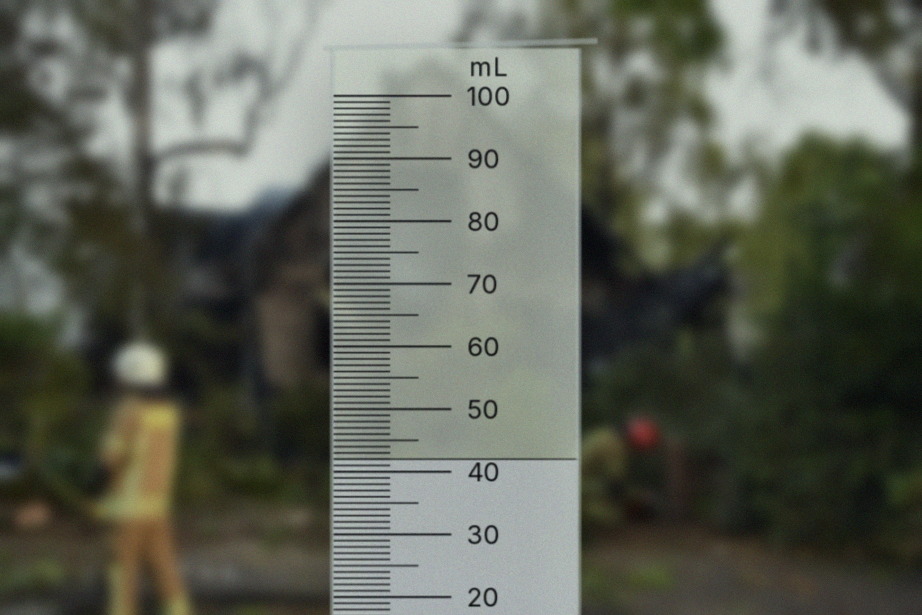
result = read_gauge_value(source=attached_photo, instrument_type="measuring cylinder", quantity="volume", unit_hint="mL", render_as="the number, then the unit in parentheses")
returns 42 (mL)
